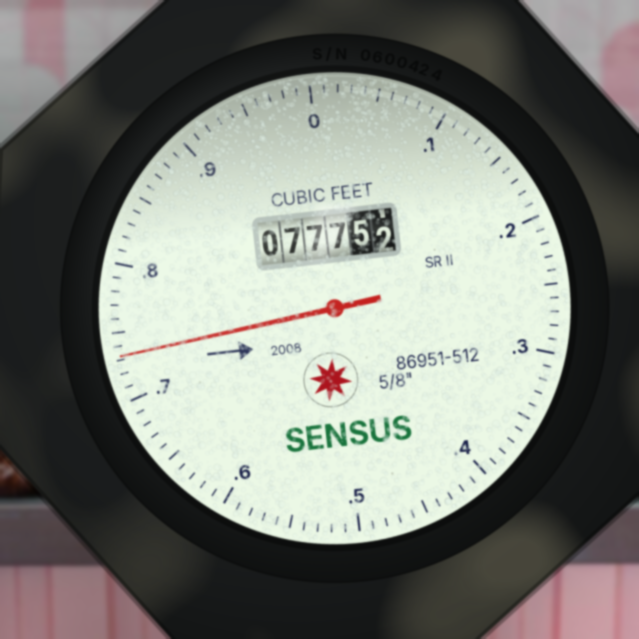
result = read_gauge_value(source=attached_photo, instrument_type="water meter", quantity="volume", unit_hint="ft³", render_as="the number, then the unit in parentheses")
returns 77751.73 (ft³)
